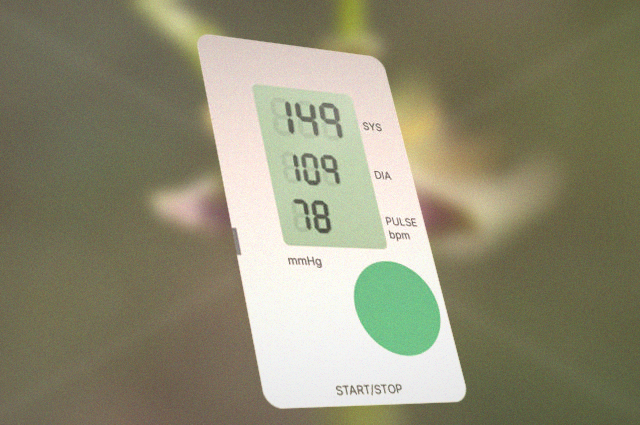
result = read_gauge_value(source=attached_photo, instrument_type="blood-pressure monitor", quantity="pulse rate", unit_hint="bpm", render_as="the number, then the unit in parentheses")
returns 78 (bpm)
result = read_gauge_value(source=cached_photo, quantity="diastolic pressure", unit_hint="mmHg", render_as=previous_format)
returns 109 (mmHg)
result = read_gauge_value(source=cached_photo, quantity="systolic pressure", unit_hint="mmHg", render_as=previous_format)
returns 149 (mmHg)
